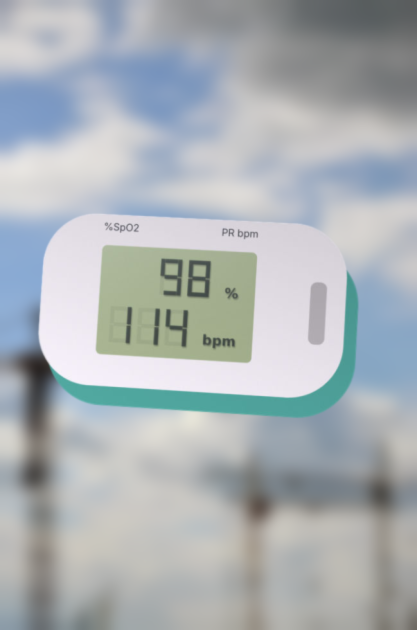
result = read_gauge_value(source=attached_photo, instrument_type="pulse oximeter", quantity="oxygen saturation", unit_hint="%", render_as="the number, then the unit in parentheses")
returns 98 (%)
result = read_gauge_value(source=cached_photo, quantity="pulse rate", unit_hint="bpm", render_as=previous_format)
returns 114 (bpm)
